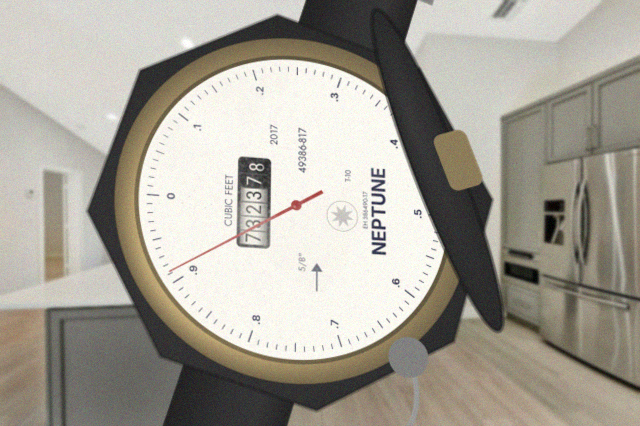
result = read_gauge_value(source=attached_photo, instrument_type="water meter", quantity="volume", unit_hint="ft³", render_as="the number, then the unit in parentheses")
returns 732377.91 (ft³)
